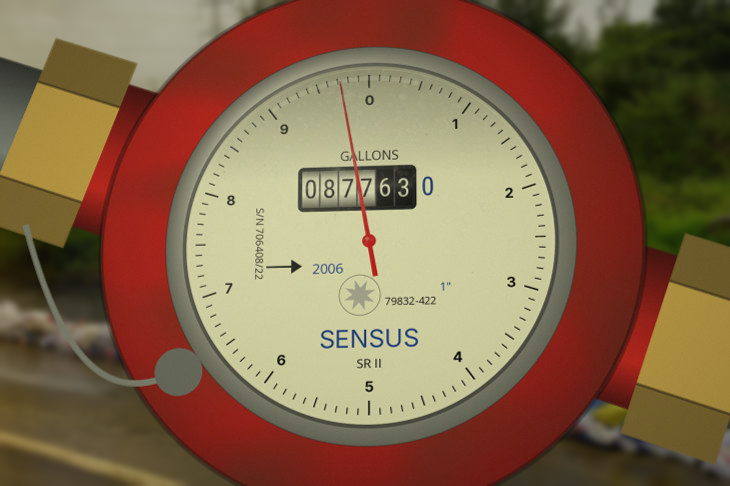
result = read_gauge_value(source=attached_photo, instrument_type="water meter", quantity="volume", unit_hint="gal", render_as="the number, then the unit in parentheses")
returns 877629.7 (gal)
